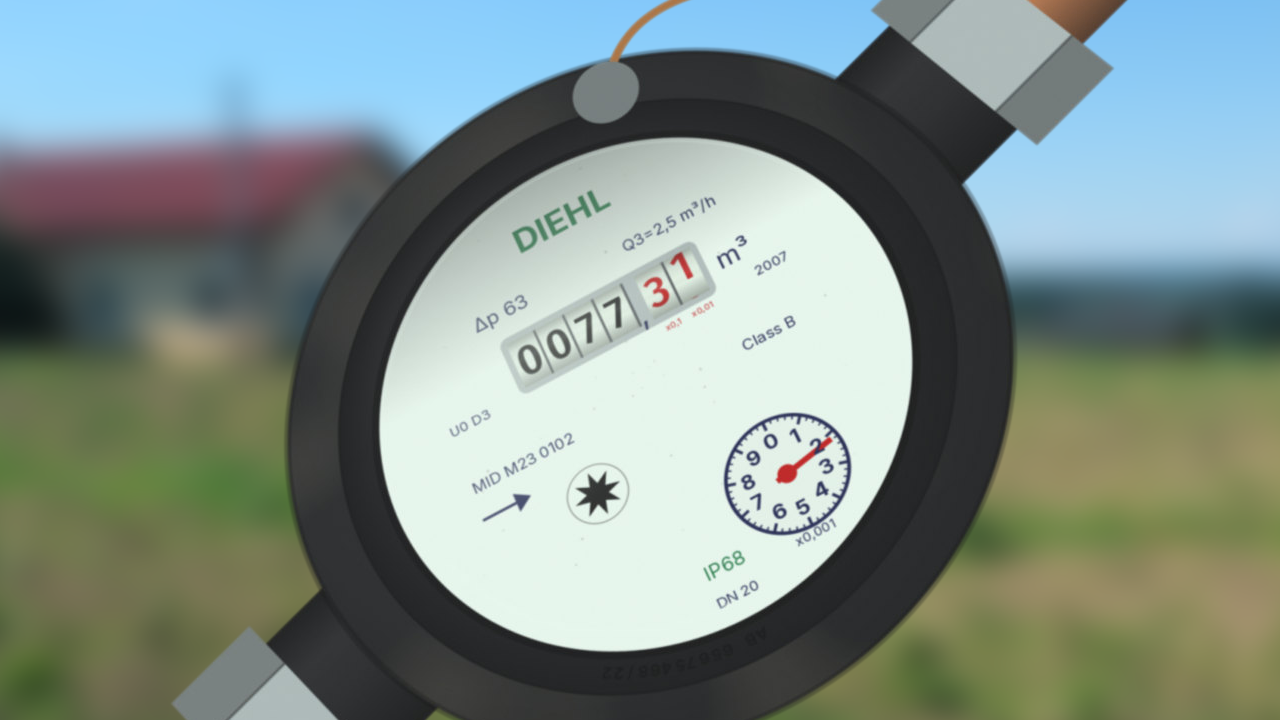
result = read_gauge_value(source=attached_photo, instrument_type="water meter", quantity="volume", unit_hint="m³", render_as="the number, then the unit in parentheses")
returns 77.312 (m³)
